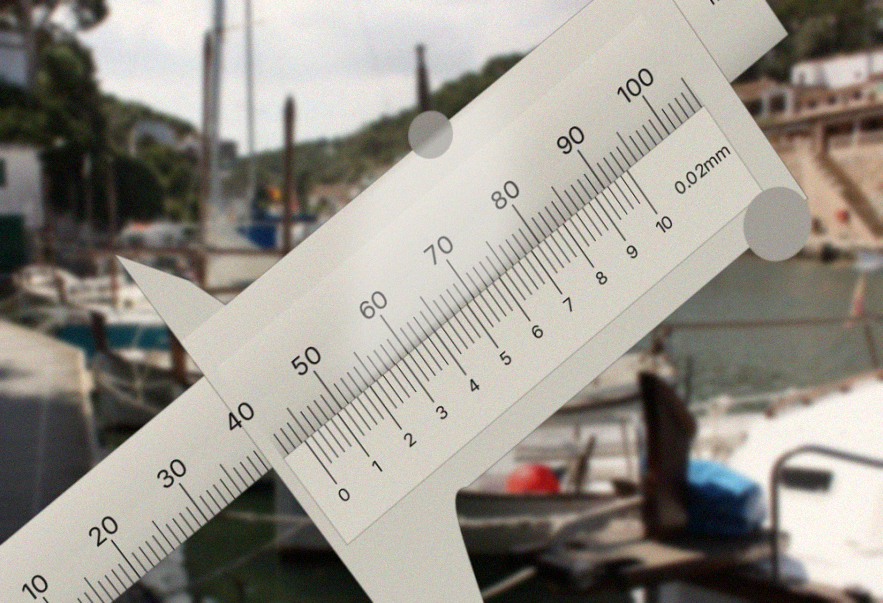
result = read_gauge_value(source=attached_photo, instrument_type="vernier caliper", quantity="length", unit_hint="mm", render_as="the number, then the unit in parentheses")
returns 44.4 (mm)
